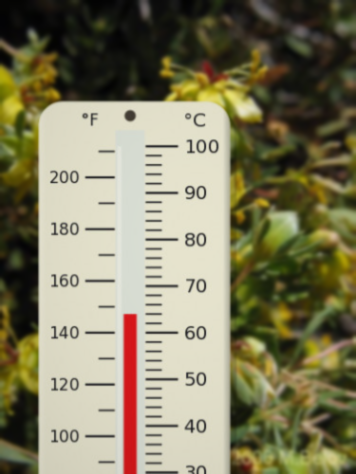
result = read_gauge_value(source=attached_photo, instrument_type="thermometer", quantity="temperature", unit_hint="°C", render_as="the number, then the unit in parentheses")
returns 64 (°C)
